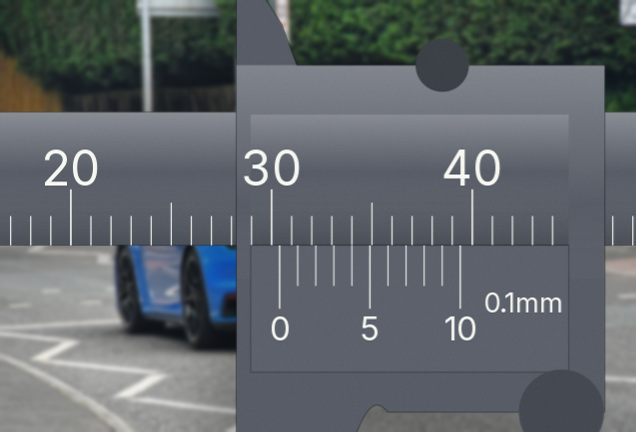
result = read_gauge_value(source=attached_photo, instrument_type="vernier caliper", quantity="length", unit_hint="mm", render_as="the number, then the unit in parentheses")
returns 30.4 (mm)
